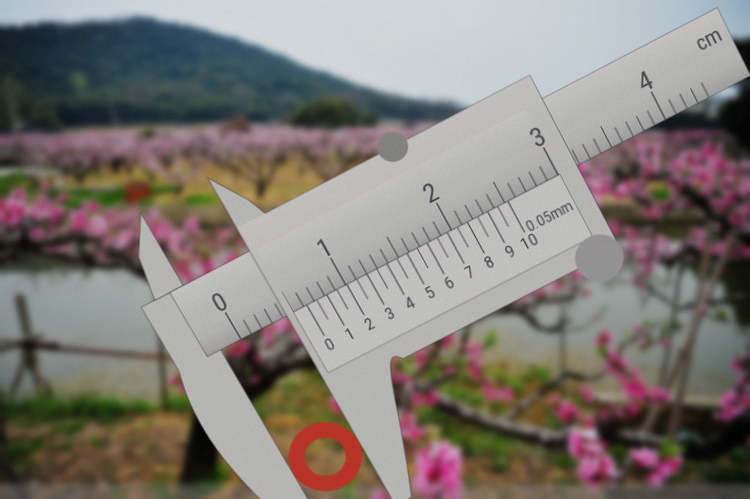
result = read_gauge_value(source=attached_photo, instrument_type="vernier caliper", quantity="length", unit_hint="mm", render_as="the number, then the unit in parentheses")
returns 6.3 (mm)
